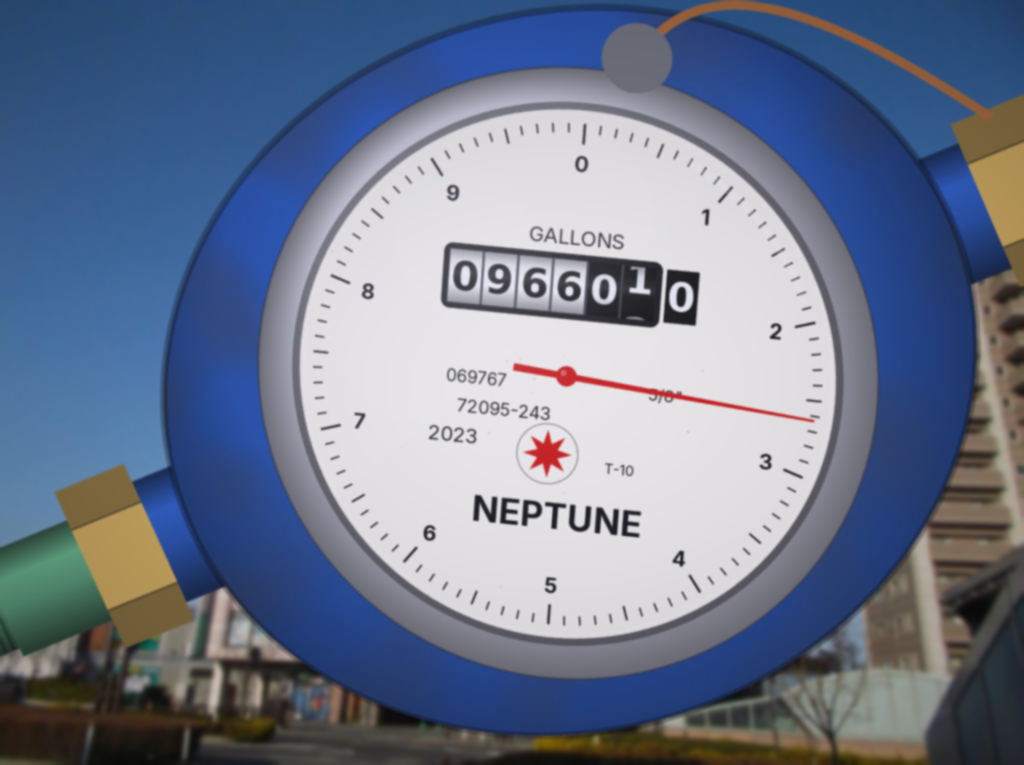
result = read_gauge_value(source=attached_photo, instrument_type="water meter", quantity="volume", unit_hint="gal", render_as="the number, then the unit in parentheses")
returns 966012.6 (gal)
